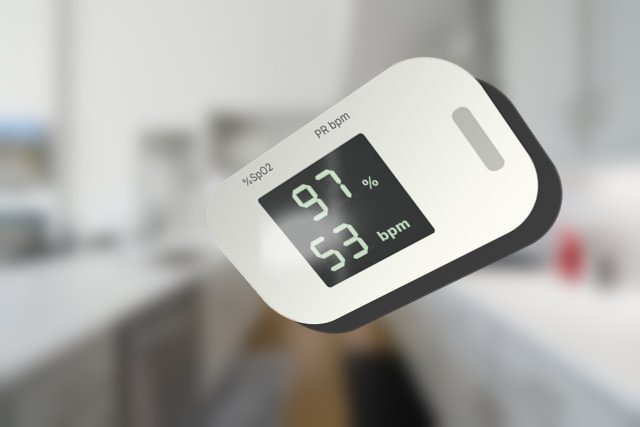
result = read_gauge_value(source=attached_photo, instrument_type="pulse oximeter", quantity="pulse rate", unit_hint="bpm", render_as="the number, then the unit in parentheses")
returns 53 (bpm)
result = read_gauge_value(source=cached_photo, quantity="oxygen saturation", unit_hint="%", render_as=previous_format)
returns 97 (%)
